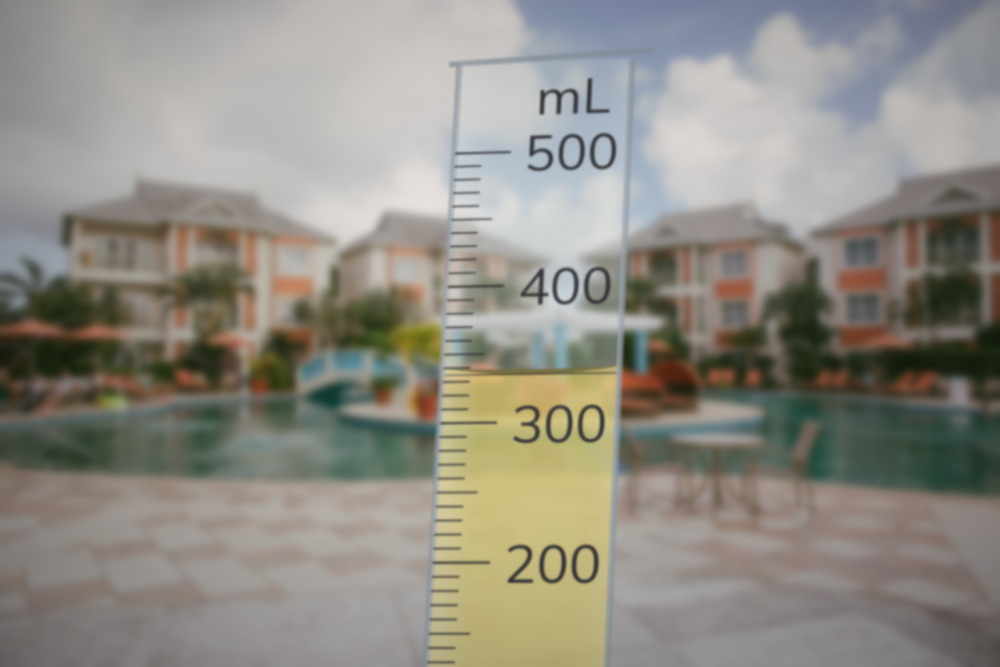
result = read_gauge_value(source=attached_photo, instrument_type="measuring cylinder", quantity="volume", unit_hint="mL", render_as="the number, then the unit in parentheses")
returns 335 (mL)
